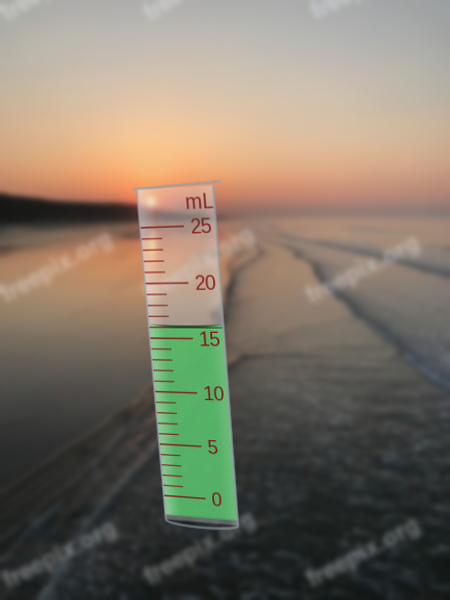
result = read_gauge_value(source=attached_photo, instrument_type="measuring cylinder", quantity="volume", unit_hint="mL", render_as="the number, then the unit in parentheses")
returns 16 (mL)
